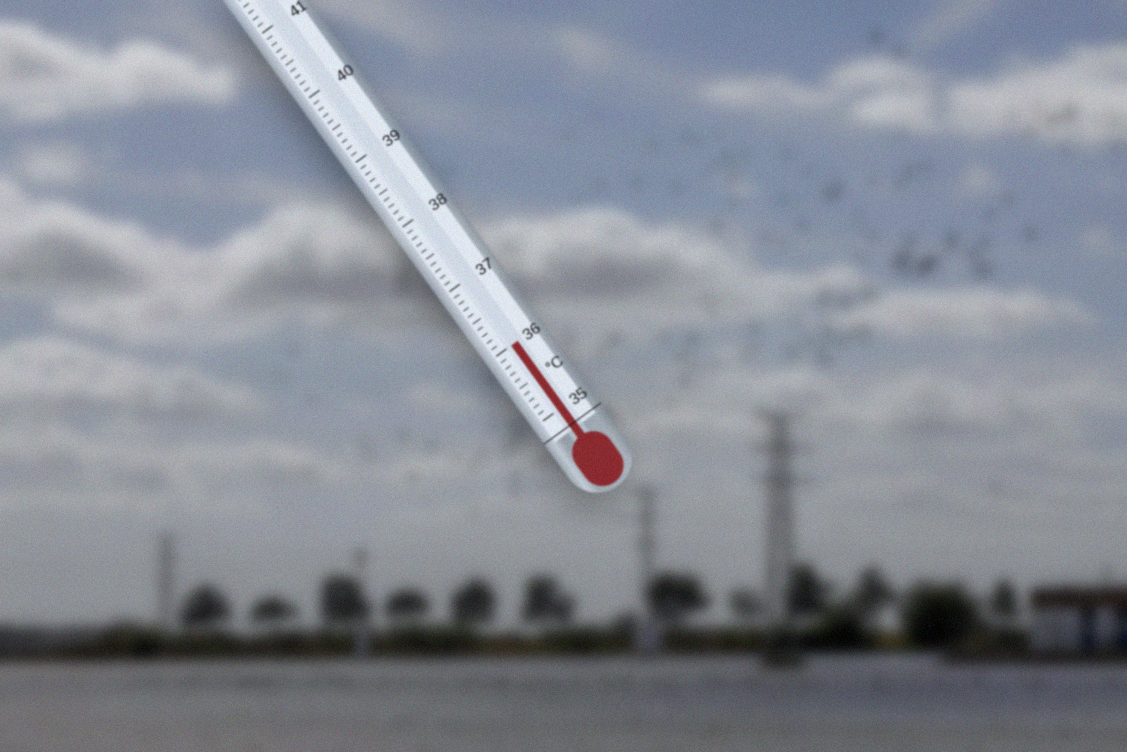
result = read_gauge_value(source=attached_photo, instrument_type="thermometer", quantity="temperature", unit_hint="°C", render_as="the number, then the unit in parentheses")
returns 36 (°C)
